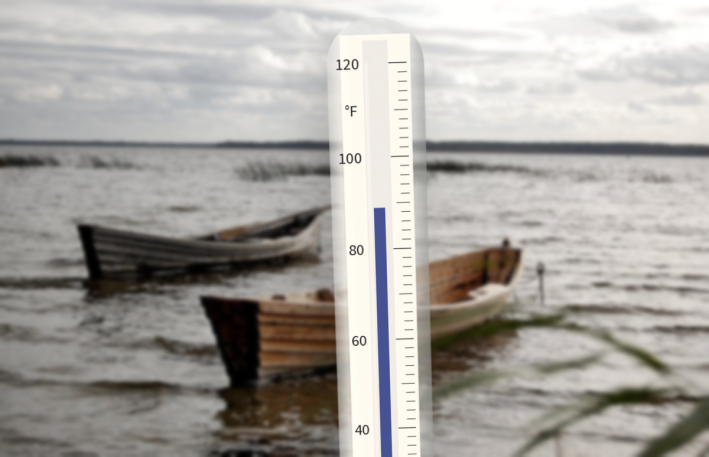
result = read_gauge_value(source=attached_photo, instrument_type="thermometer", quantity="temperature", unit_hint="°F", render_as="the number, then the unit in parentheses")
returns 89 (°F)
